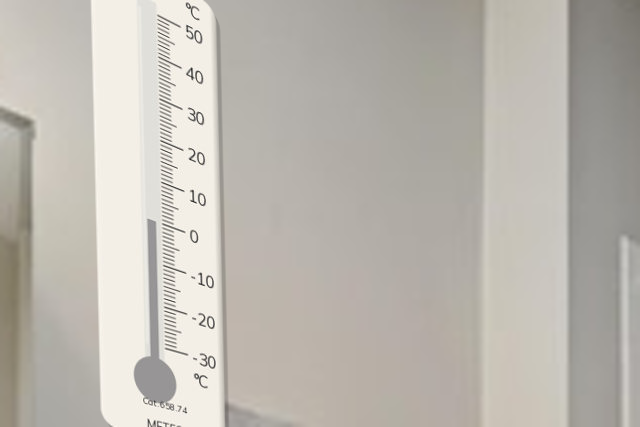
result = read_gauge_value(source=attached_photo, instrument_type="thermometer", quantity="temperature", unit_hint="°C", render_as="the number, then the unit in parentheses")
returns 0 (°C)
